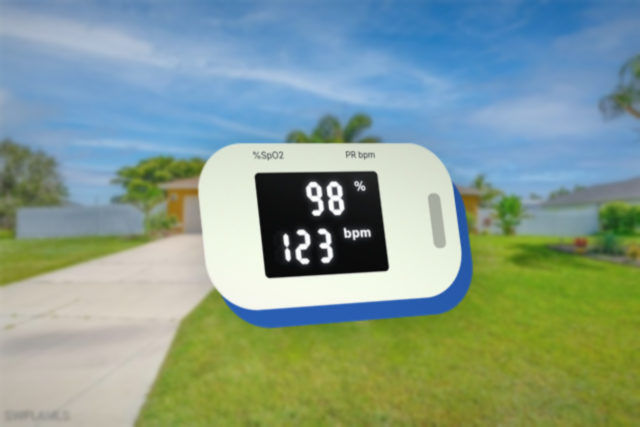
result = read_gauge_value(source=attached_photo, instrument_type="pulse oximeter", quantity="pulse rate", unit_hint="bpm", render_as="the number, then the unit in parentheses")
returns 123 (bpm)
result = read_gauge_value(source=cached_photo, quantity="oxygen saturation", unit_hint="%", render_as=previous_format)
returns 98 (%)
